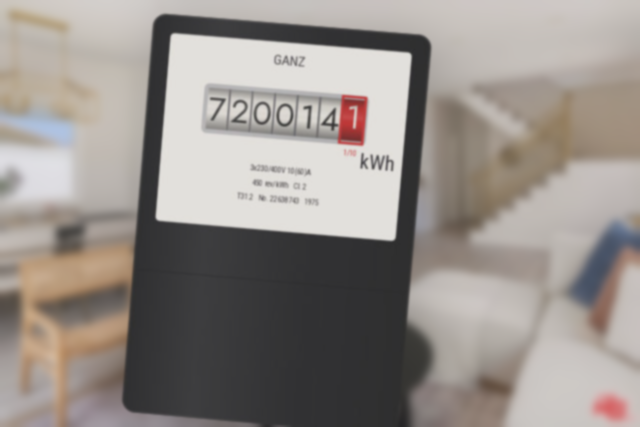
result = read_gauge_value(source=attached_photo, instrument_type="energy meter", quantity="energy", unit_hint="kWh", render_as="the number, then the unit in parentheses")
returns 720014.1 (kWh)
